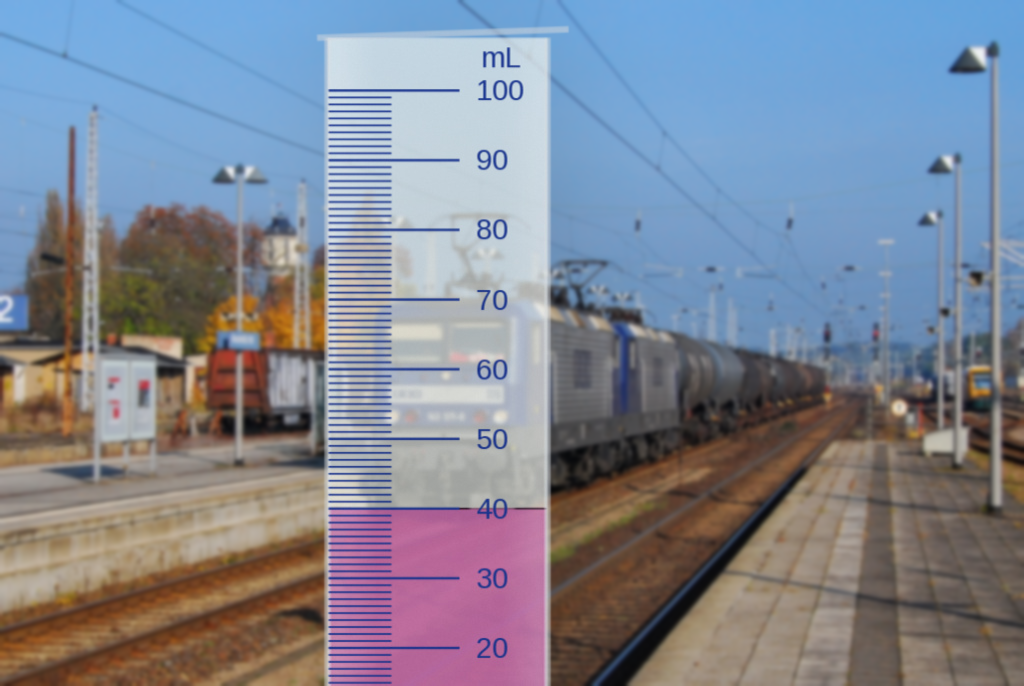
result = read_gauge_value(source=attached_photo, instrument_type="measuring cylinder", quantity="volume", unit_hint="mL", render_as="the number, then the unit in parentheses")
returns 40 (mL)
